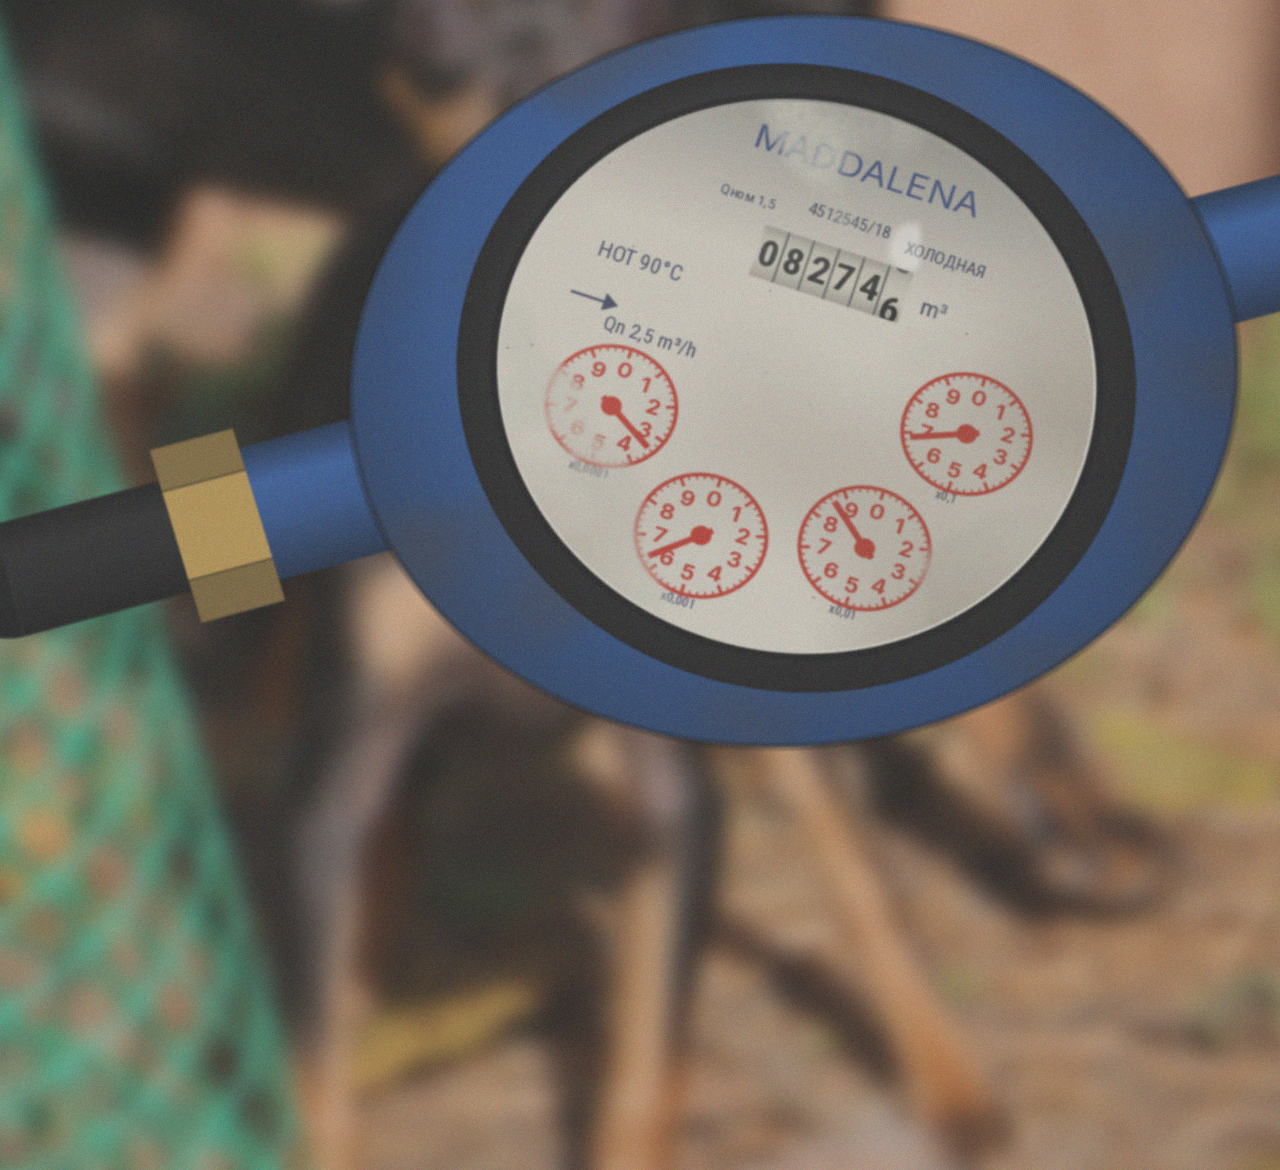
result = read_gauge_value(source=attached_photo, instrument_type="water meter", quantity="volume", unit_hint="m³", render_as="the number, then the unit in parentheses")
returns 82745.6863 (m³)
